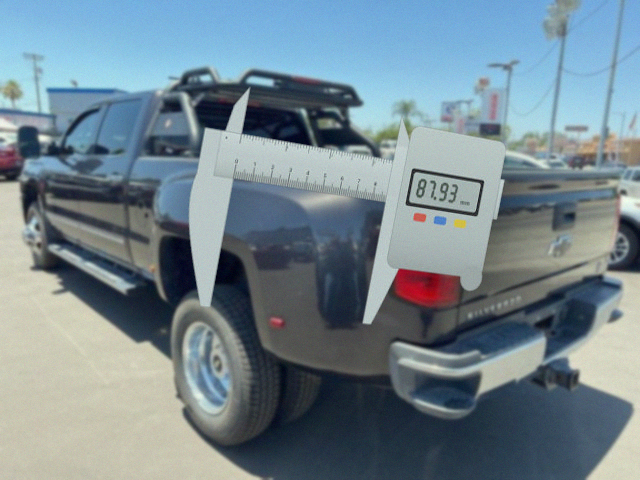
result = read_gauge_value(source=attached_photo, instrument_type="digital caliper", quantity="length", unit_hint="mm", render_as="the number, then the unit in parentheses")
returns 87.93 (mm)
